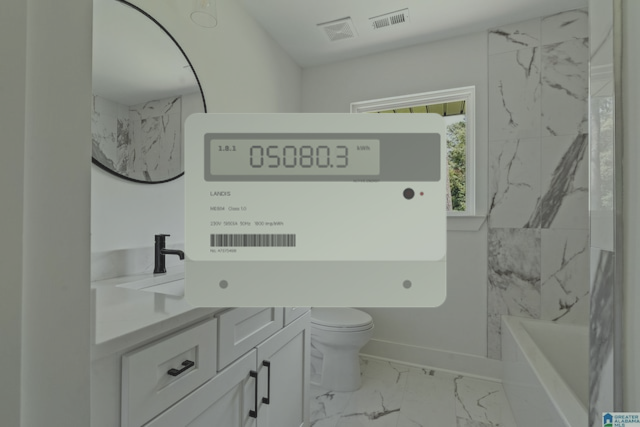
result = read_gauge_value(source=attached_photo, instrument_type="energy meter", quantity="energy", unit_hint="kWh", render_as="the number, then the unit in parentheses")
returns 5080.3 (kWh)
